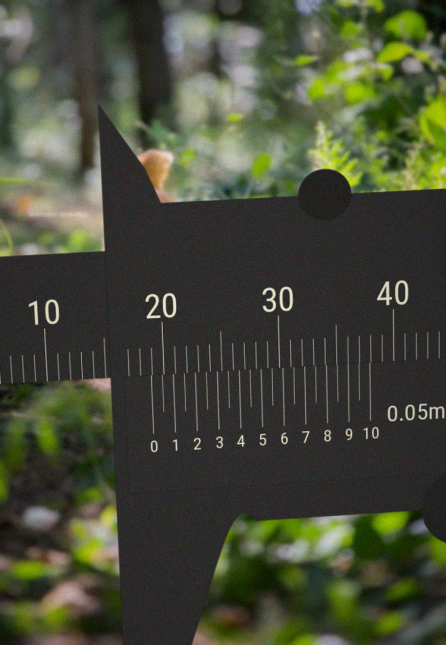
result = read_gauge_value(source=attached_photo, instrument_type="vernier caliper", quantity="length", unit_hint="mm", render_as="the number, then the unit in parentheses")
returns 18.9 (mm)
